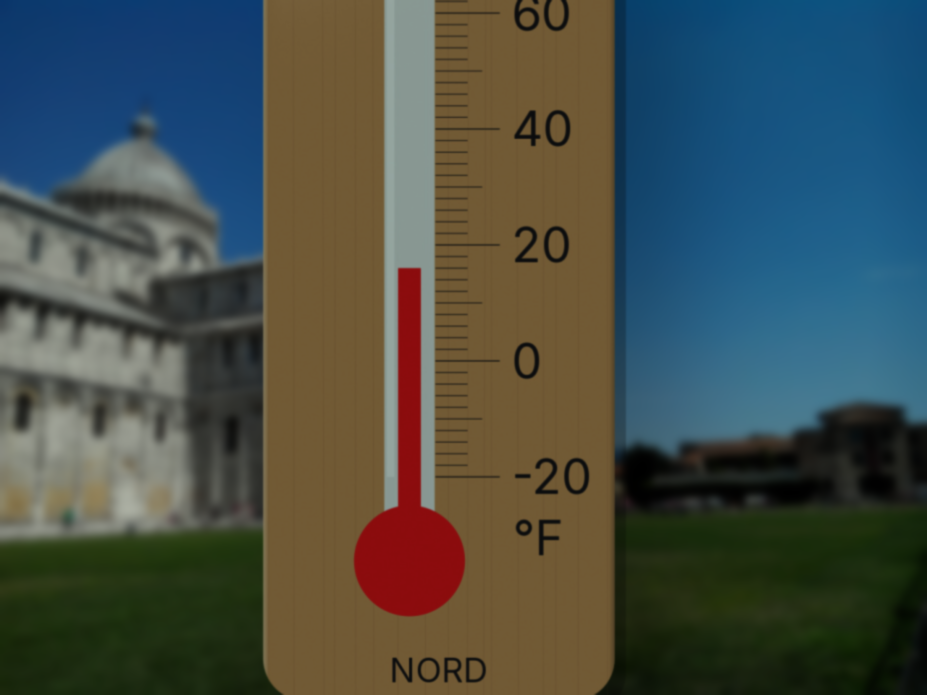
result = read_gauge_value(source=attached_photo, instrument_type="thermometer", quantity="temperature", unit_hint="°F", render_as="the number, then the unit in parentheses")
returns 16 (°F)
